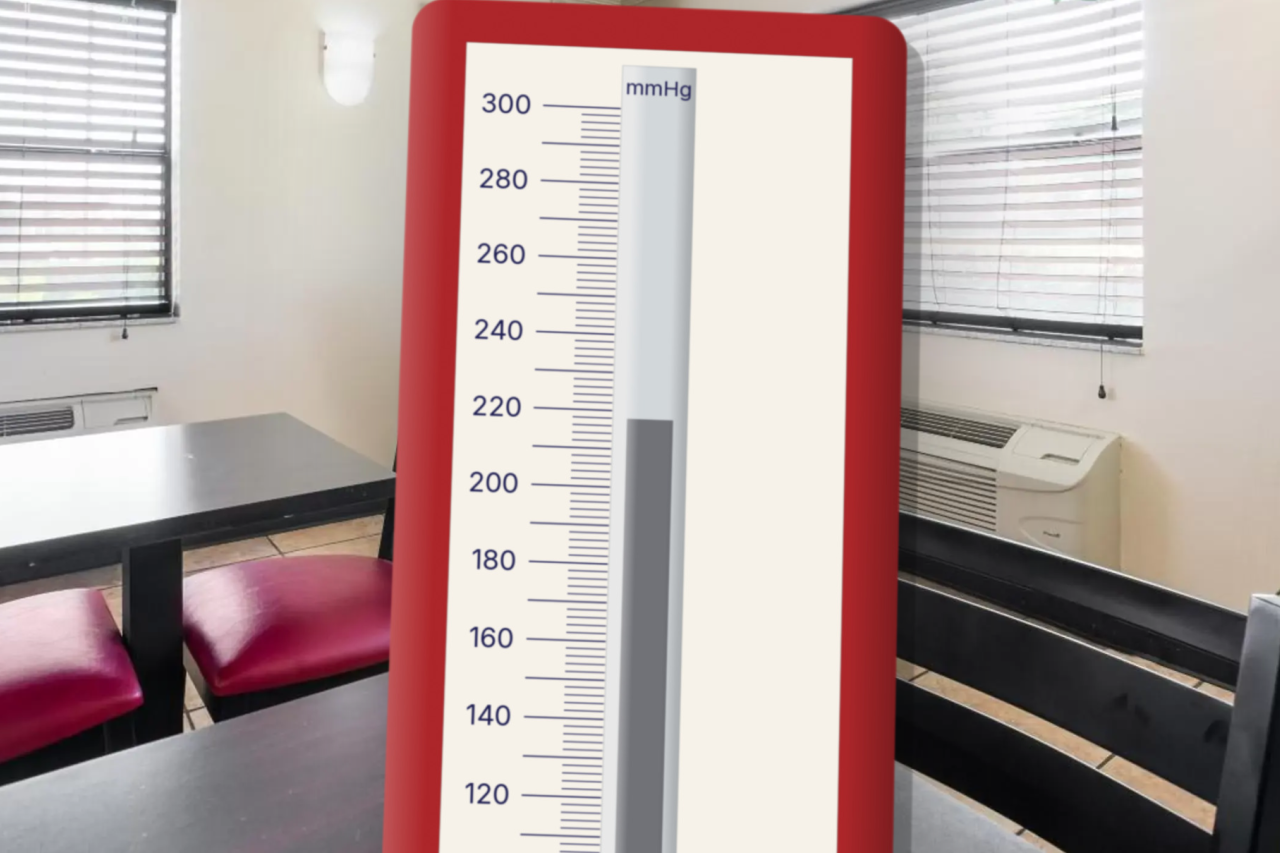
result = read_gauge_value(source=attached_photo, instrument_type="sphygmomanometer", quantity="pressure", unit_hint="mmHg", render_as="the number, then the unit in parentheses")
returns 218 (mmHg)
